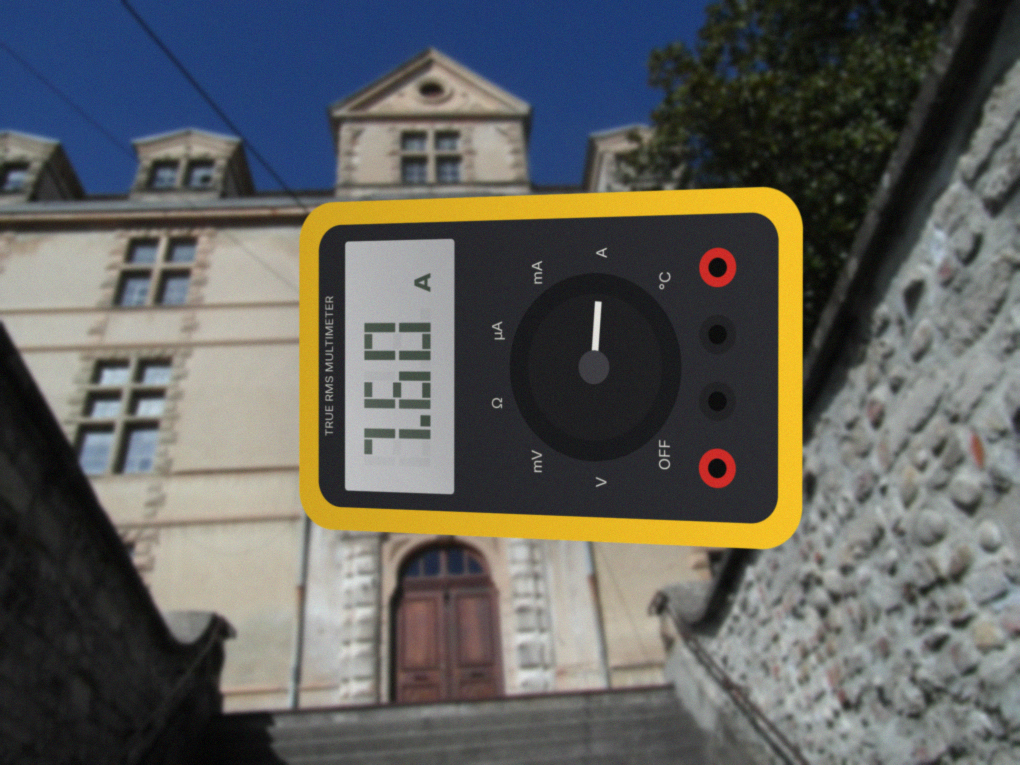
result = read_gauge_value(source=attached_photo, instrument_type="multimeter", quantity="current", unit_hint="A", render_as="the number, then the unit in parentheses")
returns 7.60 (A)
